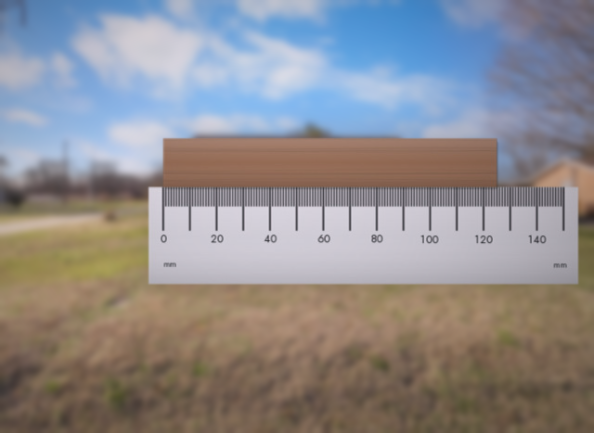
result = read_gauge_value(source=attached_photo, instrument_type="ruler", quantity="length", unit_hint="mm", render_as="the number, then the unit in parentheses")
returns 125 (mm)
